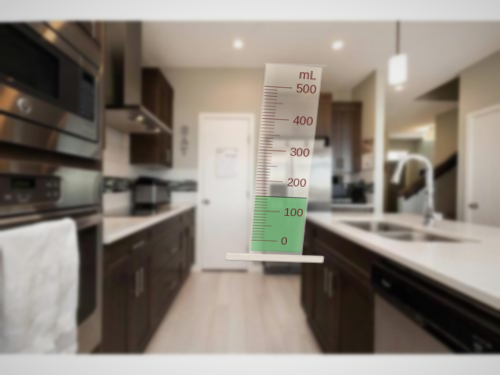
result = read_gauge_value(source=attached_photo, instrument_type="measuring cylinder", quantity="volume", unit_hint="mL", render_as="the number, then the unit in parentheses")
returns 150 (mL)
